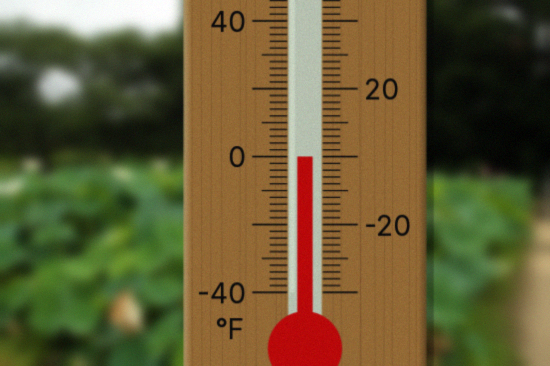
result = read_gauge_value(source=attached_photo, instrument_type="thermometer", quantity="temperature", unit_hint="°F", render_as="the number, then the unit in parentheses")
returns 0 (°F)
